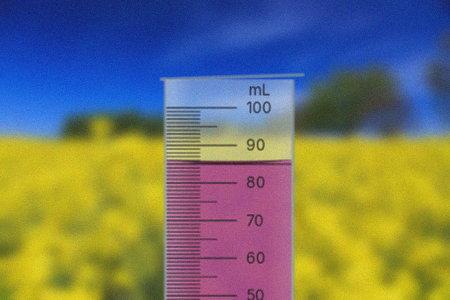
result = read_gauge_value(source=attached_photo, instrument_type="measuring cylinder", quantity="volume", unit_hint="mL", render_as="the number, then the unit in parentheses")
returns 85 (mL)
